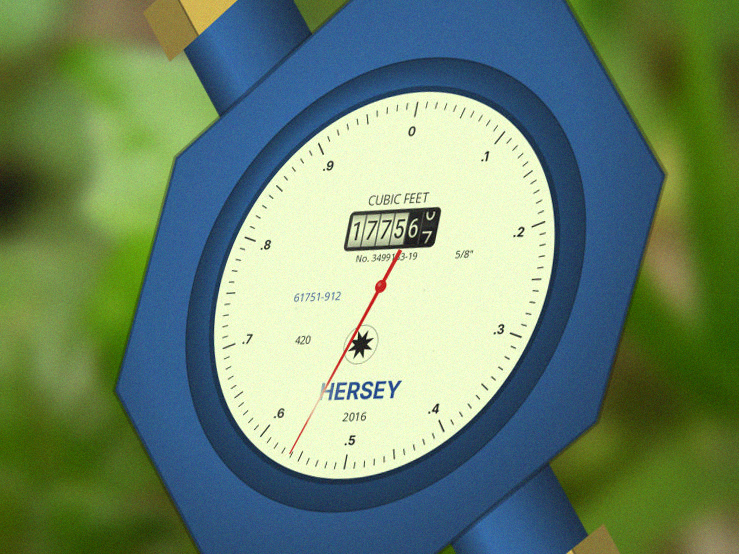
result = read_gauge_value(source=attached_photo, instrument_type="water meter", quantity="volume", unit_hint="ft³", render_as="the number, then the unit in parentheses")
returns 177566.56 (ft³)
